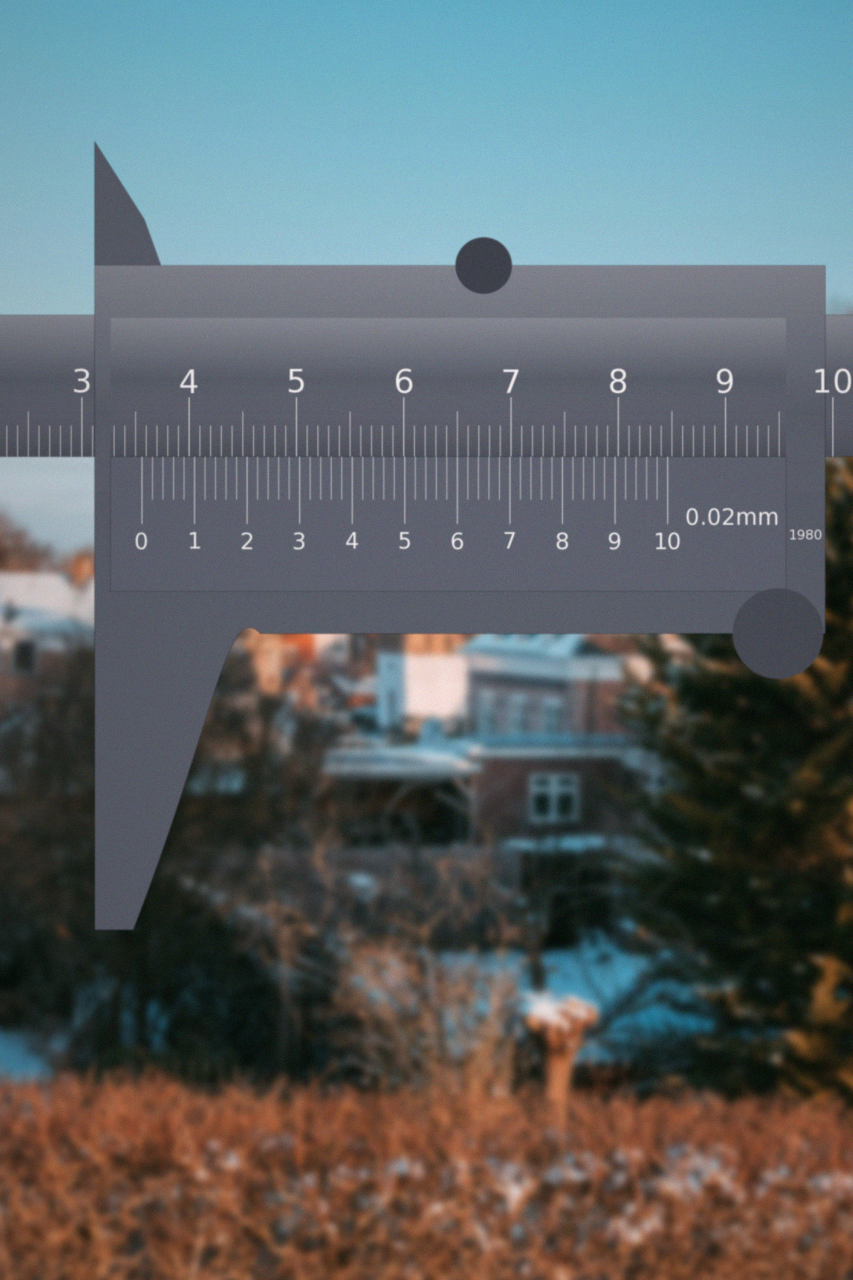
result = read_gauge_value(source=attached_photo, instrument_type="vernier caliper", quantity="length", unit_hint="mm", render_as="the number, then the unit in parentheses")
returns 35.6 (mm)
